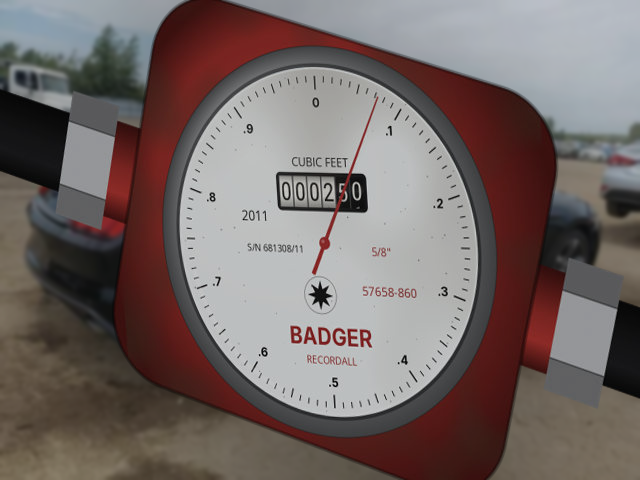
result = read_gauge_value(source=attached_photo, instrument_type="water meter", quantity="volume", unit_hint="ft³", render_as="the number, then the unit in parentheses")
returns 250.07 (ft³)
